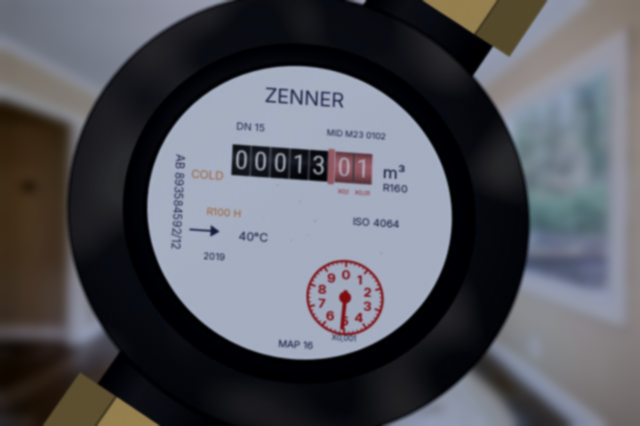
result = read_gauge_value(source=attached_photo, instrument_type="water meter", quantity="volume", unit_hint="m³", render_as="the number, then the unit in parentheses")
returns 13.015 (m³)
